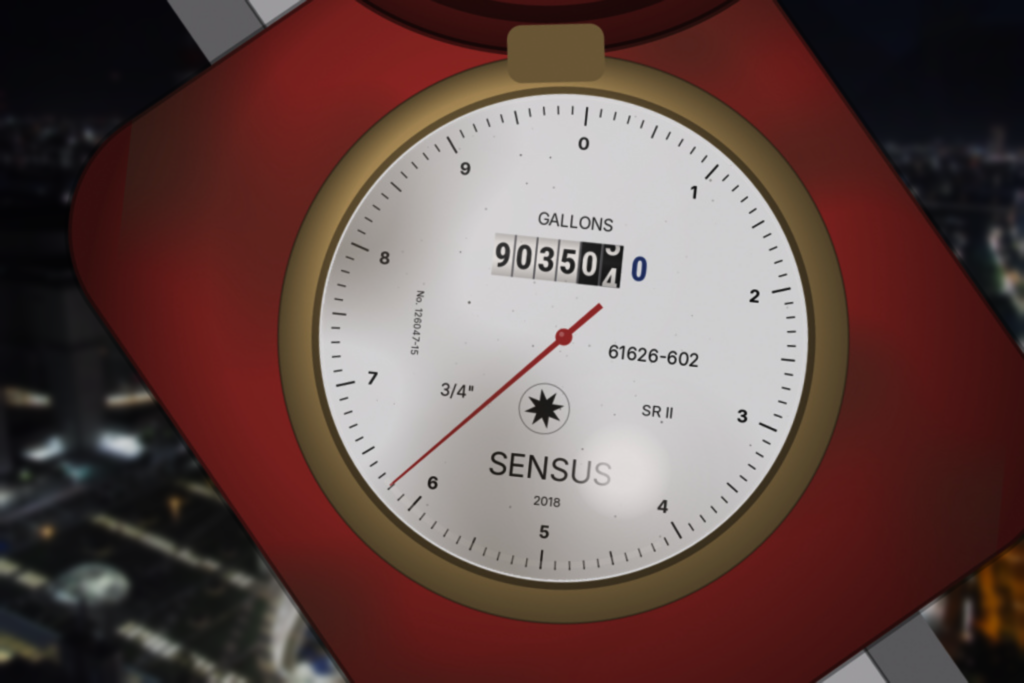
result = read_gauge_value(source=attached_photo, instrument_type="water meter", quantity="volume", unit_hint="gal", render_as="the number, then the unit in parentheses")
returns 9035036.2 (gal)
